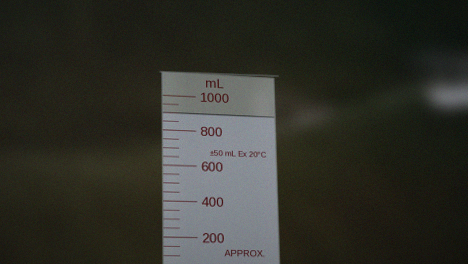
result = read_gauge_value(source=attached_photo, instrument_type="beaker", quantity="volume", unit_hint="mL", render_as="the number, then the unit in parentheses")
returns 900 (mL)
